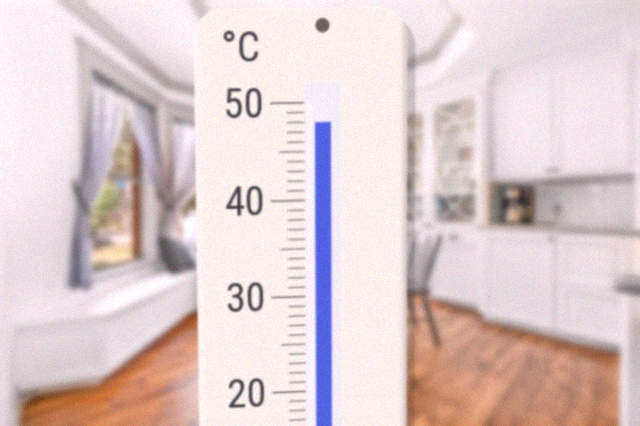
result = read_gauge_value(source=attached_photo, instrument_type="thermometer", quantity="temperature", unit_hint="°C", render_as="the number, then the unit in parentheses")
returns 48 (°C)
